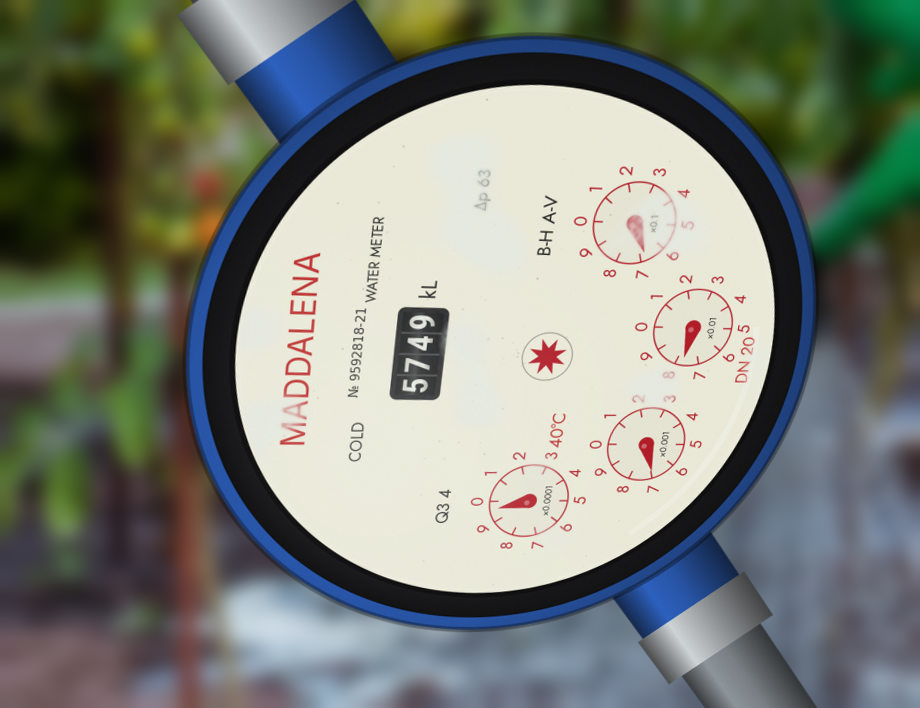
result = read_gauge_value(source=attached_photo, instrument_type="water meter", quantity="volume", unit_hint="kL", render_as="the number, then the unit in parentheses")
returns 5749.6769 (kL)
